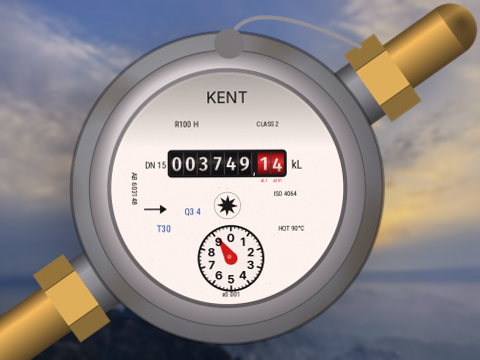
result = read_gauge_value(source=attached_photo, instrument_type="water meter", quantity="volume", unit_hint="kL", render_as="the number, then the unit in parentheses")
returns 3749.139 (kL)
